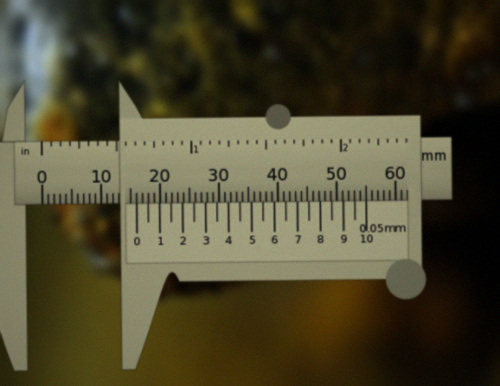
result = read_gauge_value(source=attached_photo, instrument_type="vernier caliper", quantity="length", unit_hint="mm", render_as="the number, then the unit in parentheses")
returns 16.0 (mm)
